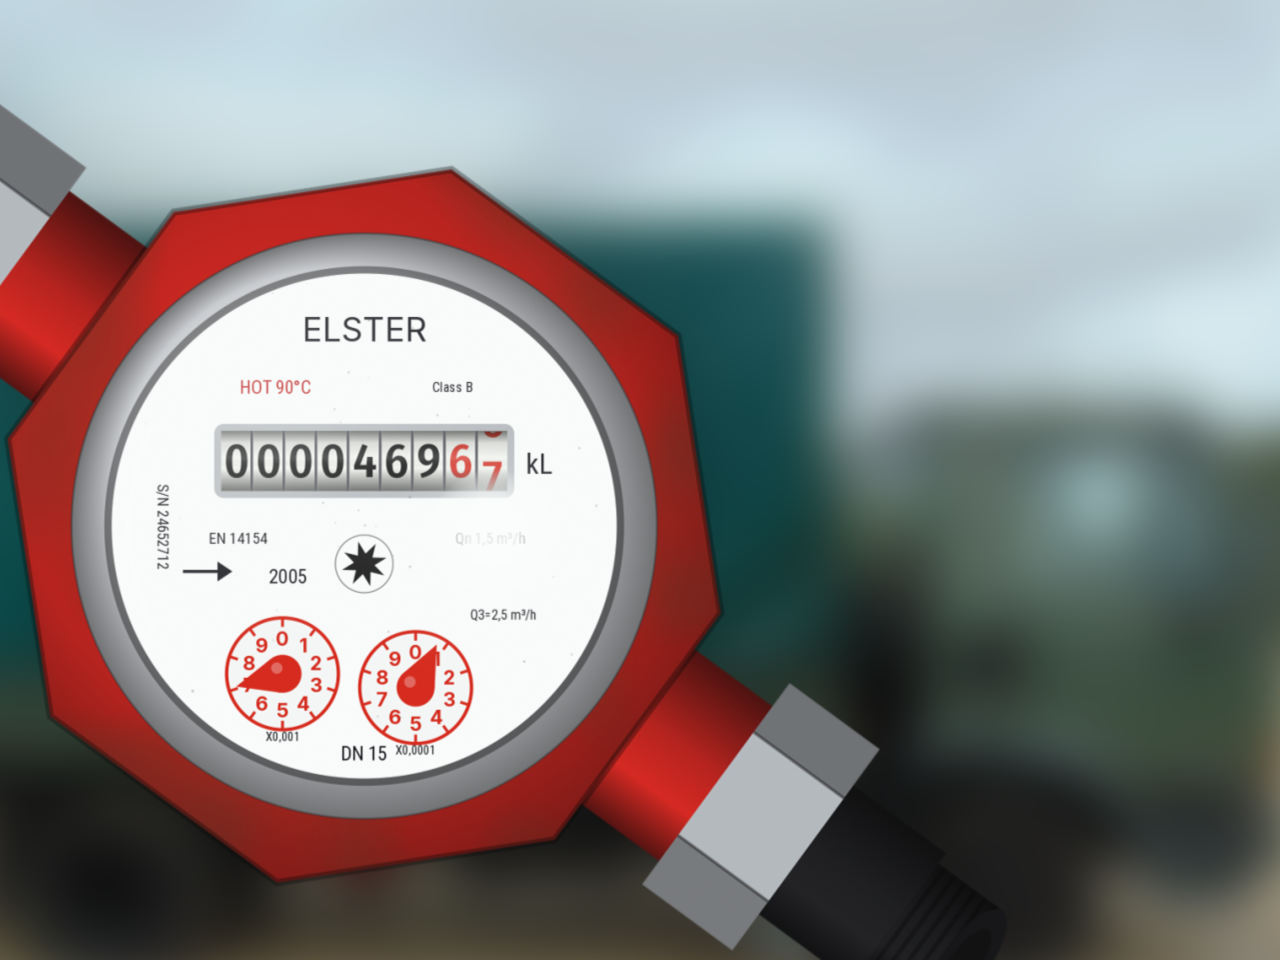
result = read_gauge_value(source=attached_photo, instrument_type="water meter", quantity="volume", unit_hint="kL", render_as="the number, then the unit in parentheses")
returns 469.6670 (kL)
